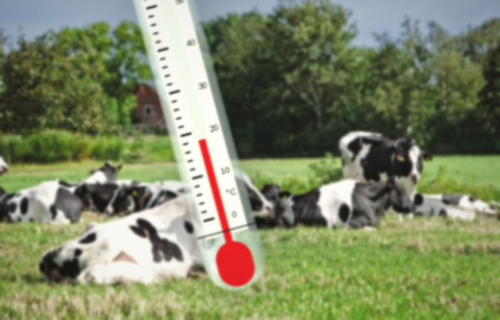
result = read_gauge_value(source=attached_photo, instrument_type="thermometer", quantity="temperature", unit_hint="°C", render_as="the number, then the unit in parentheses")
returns 18 (°C)
